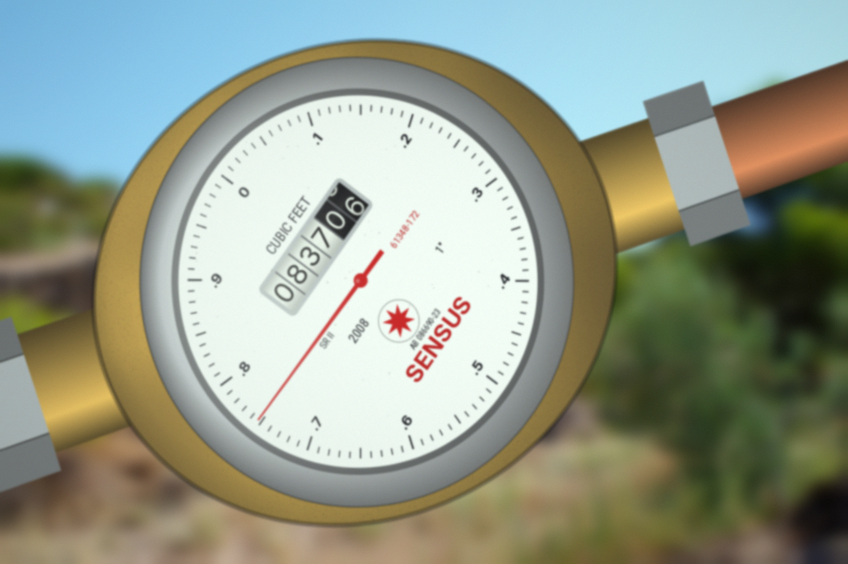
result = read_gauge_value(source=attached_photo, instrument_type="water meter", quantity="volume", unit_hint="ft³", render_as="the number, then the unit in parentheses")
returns 83705.75 (ft³)
